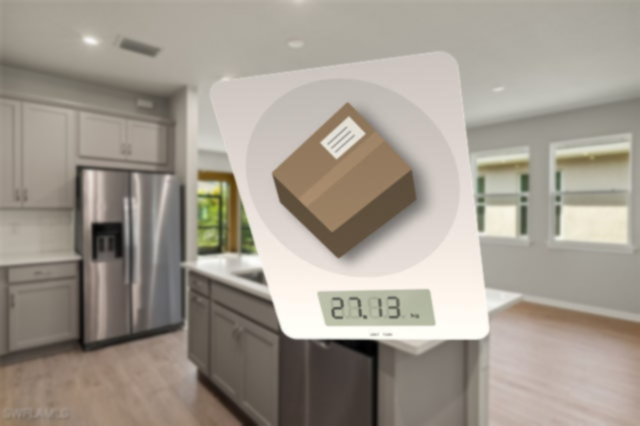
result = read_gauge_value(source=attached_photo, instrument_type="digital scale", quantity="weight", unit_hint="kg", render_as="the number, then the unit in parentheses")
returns 27.13 (kg)
